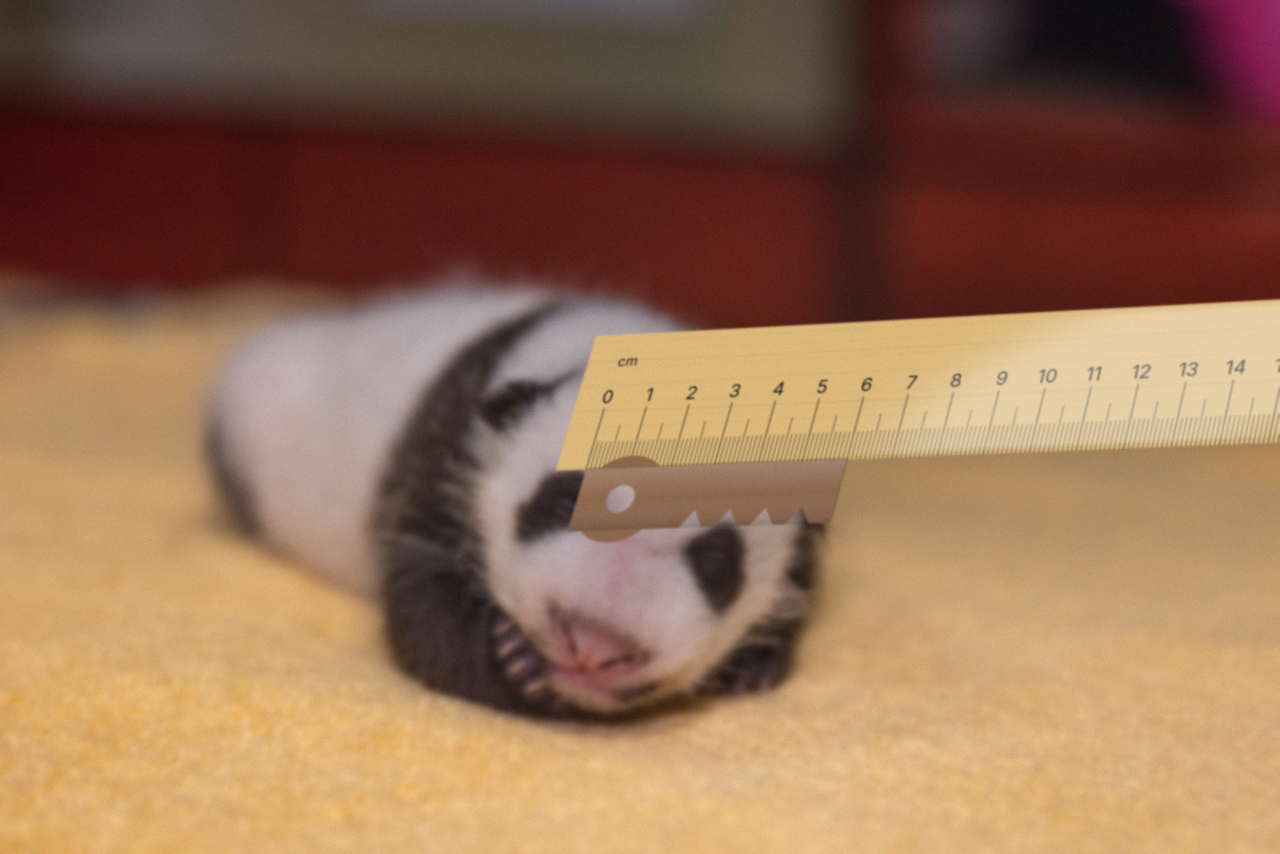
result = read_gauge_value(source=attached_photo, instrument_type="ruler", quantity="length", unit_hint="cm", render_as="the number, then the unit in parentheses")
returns 6 (cm)
